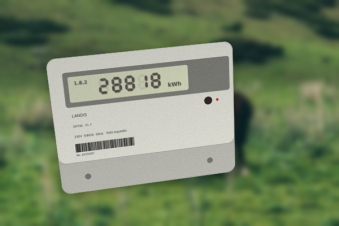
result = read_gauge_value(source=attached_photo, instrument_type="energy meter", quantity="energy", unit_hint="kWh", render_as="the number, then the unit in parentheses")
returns 28818 (kWh)
